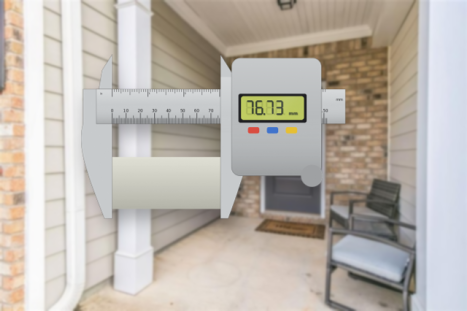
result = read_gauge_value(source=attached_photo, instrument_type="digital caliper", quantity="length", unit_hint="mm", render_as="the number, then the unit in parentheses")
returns 76.73 (mm)
